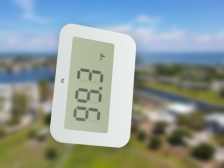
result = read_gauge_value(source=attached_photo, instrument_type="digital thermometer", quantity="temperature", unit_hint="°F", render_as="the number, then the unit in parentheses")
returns 99.3 (°F)
